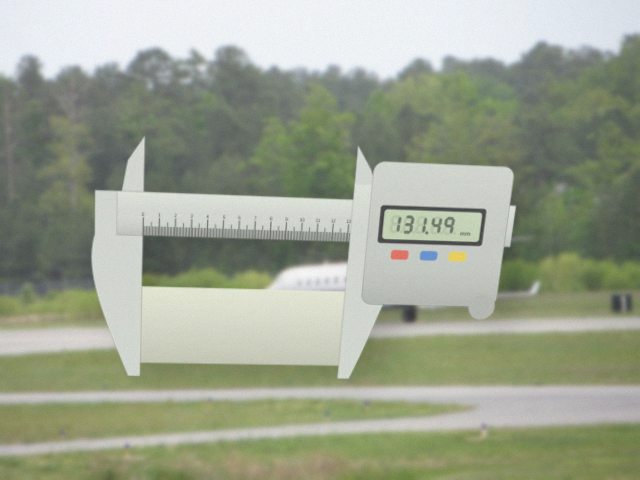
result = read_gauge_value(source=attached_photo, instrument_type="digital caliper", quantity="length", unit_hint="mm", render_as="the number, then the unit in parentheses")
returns 131.49 (mm)
